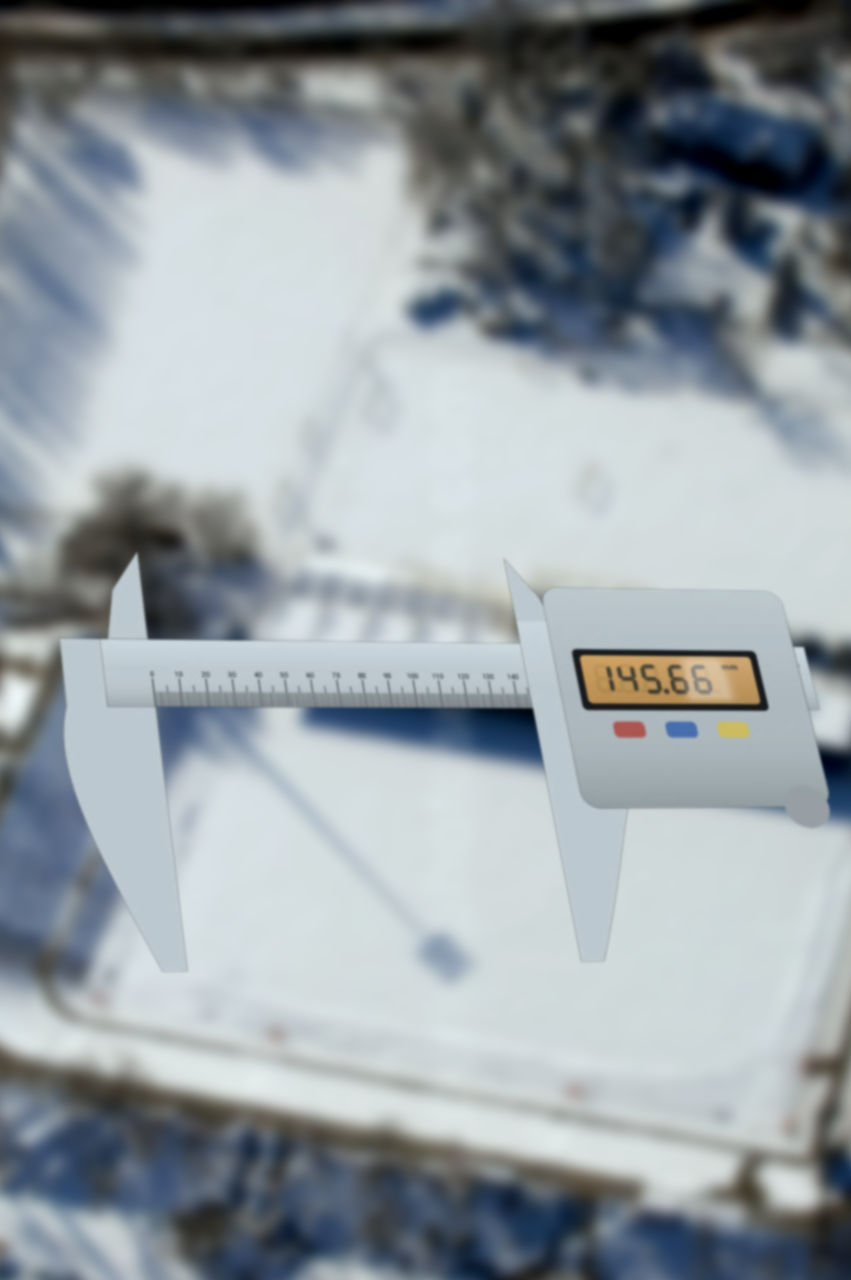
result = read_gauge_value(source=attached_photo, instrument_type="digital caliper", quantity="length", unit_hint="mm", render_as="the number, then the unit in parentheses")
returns 145.66 (mm)
